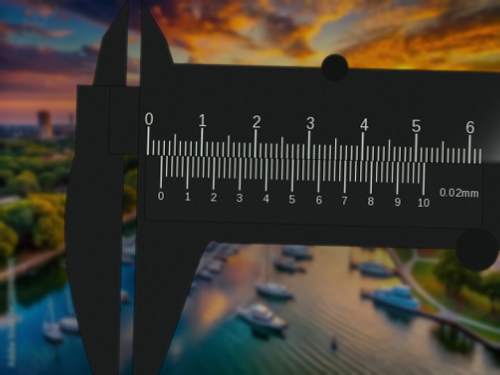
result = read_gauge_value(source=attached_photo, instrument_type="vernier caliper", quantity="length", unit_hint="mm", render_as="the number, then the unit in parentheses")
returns 2.6 (mm)
